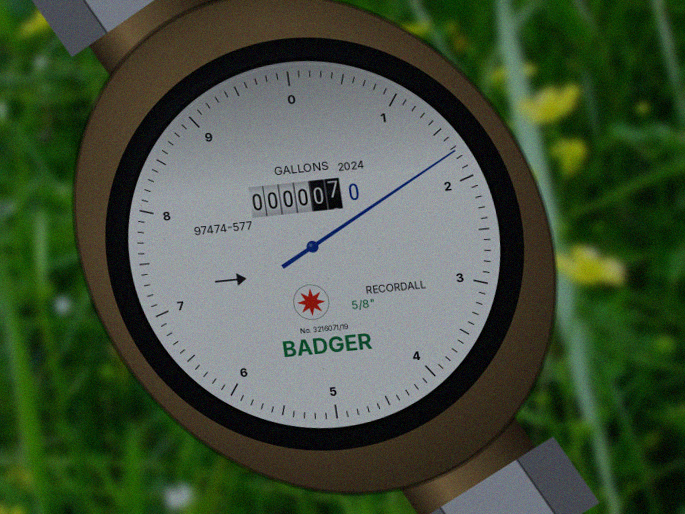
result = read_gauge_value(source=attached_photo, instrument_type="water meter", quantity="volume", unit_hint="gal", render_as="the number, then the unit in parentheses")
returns 71.7 (gal)
